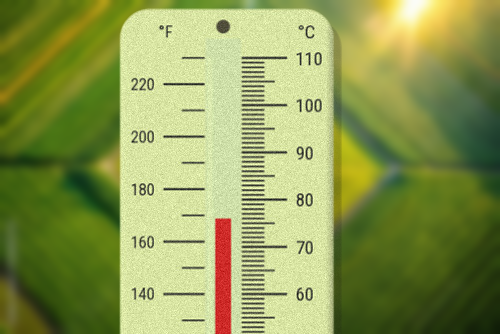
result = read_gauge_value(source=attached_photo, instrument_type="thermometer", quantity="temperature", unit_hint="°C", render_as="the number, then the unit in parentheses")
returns 76 (°C)
